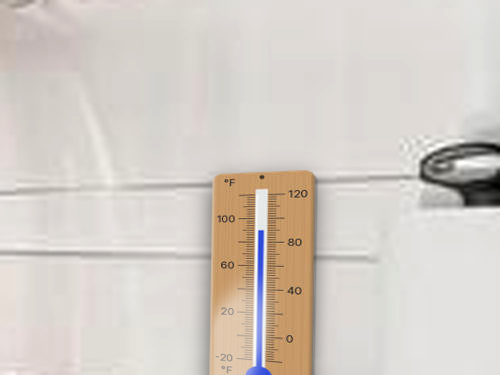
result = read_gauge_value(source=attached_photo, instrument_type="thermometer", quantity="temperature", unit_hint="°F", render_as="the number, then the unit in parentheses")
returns 90 (°F)
